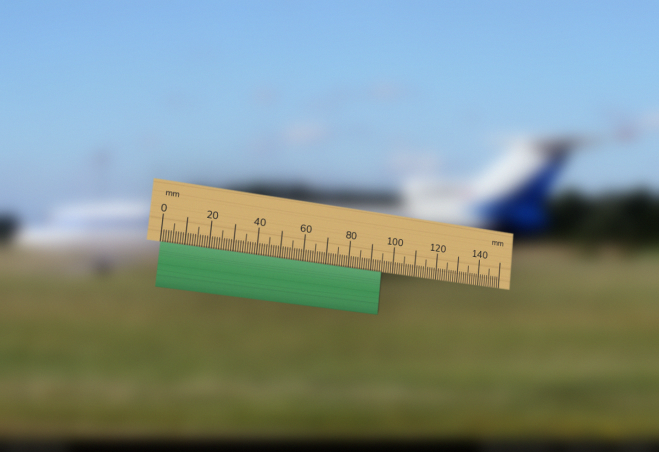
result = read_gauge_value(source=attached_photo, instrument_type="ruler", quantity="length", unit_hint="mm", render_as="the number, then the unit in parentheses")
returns 95 (mm)
